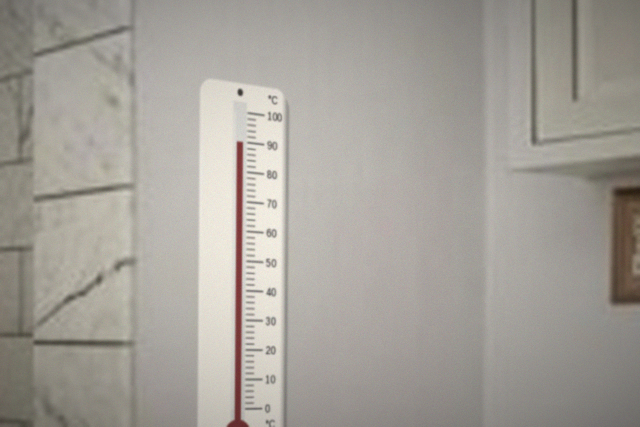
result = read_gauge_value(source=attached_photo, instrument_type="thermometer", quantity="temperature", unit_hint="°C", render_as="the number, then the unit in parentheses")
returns 90 (°C)
